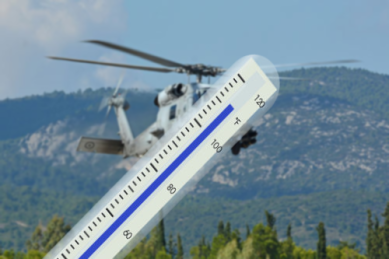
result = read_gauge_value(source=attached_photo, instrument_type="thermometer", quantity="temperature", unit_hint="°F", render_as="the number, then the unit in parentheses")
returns 112 (°F)
